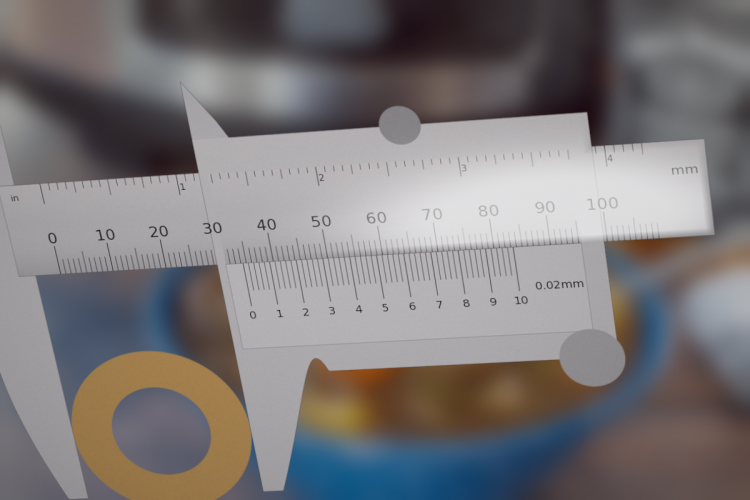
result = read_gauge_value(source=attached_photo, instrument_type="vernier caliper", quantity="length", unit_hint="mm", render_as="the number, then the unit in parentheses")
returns 34.4 (mm)
